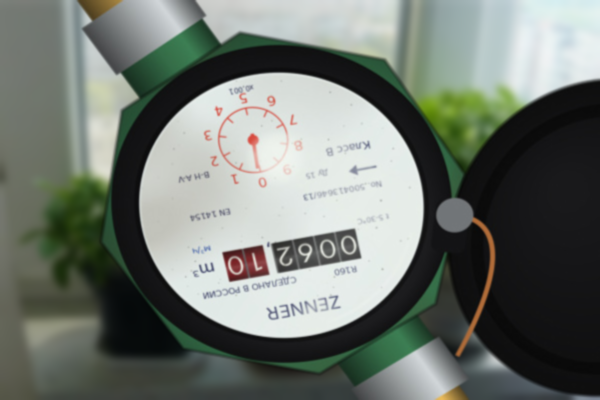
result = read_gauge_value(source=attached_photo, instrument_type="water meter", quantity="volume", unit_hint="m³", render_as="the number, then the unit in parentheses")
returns 62.100 (m³)
